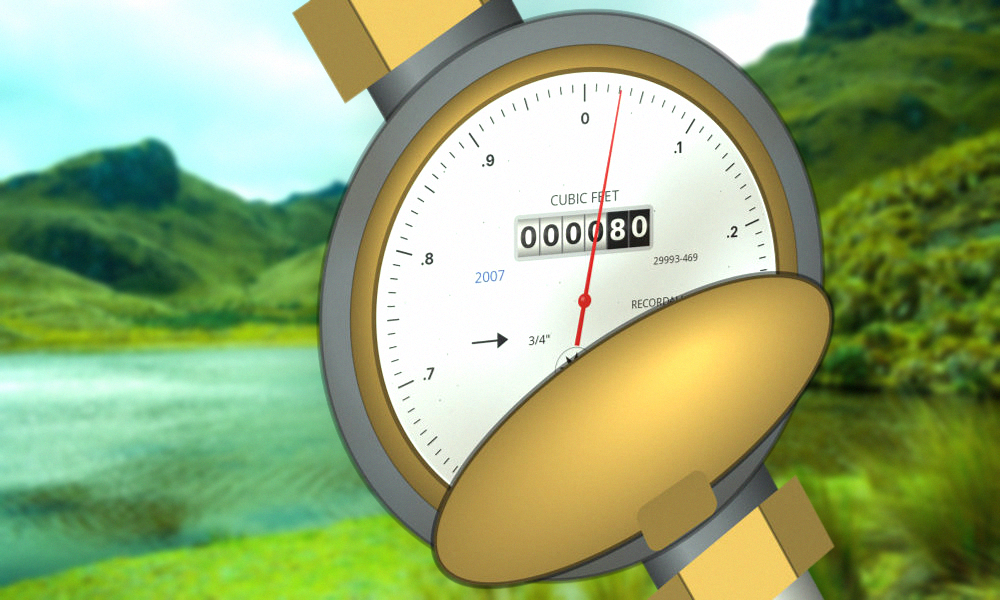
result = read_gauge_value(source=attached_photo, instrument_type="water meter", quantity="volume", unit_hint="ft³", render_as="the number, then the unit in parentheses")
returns 80.03 (ft³)
